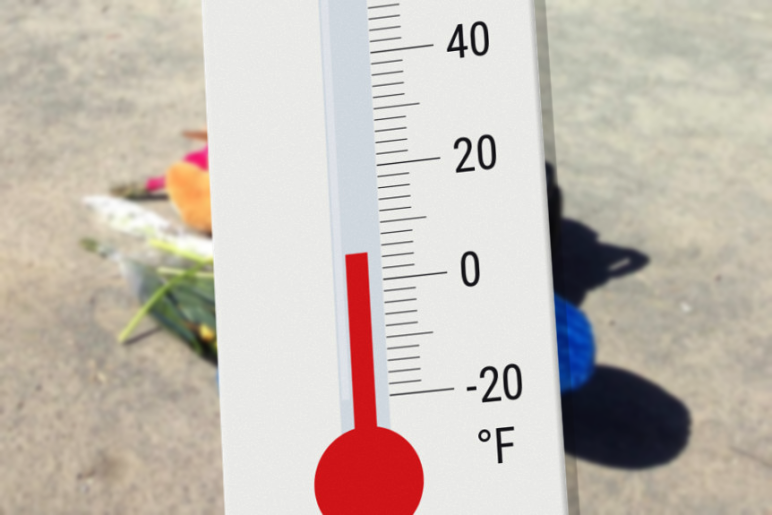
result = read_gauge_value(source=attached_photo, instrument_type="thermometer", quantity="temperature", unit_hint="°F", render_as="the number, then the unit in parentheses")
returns 5 (°F)
